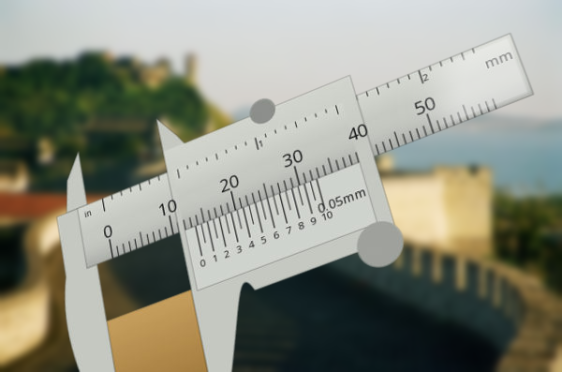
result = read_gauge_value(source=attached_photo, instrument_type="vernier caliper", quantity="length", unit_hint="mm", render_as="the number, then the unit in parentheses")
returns 13.6 (mm)
